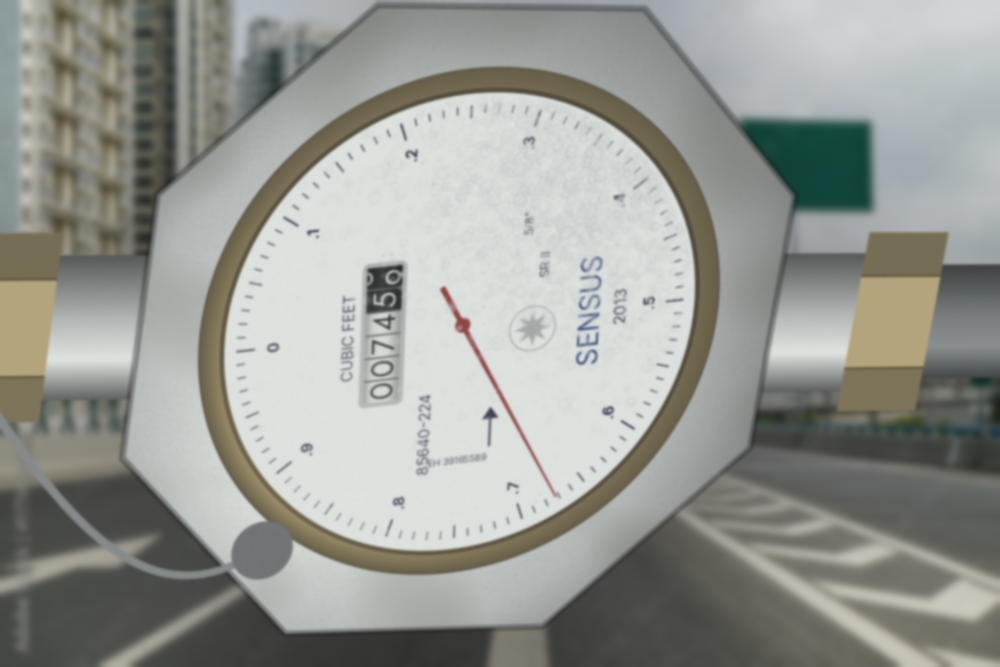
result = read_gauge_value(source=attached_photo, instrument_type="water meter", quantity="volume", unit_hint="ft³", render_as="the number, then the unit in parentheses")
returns 7458.67 (ft³)
